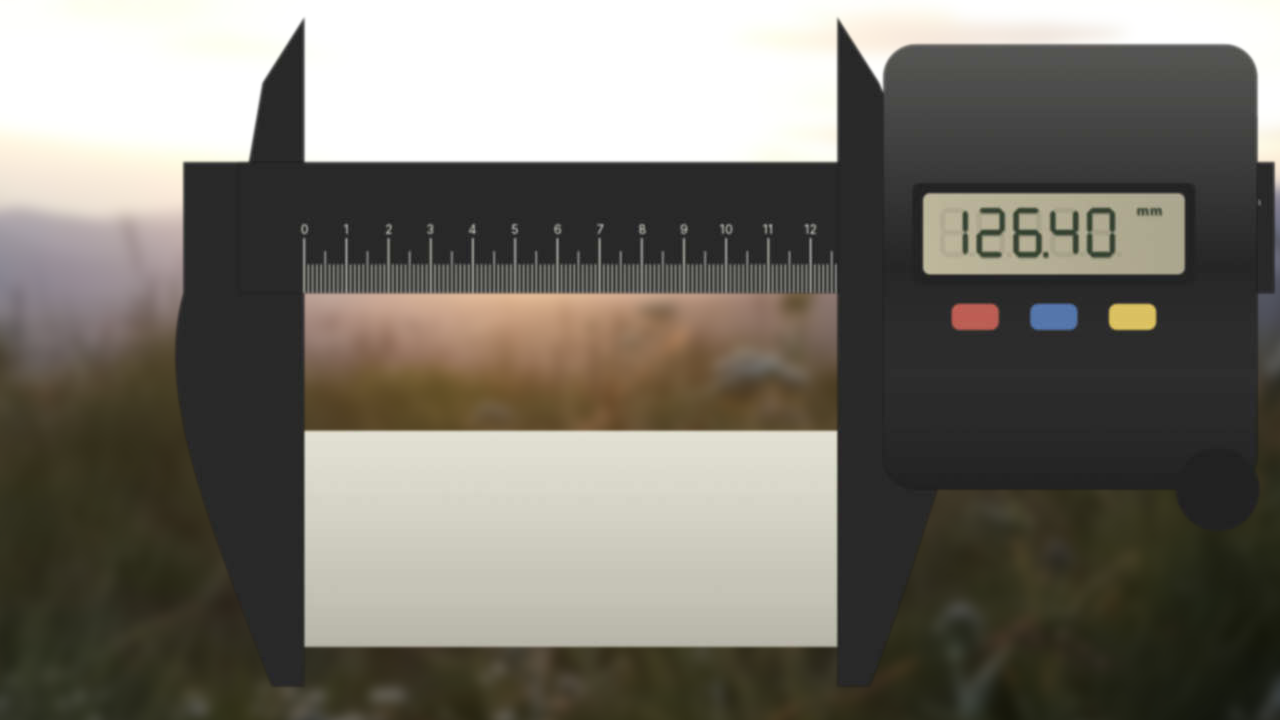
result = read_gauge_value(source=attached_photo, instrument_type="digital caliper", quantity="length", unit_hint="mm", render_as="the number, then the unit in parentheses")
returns 126.40 (mm)
